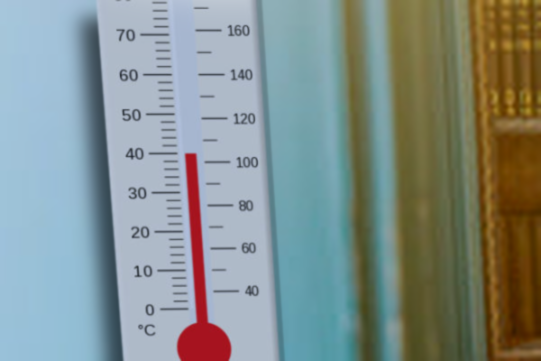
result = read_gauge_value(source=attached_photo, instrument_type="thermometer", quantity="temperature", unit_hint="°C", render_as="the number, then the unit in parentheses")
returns 40 (°C)
